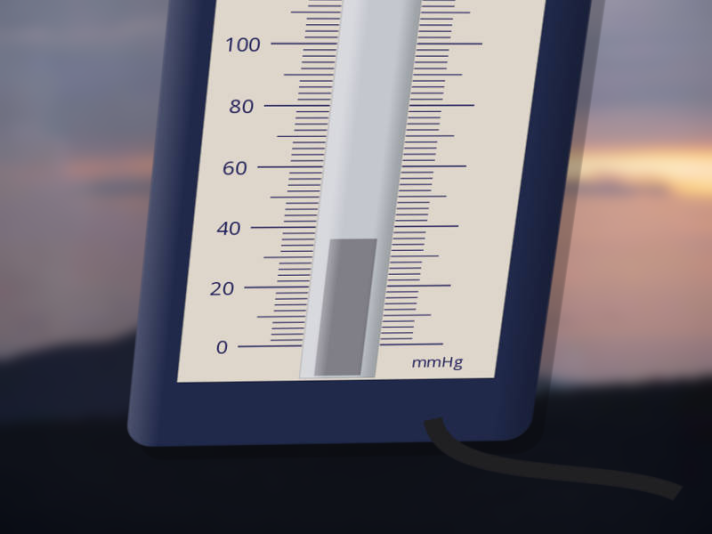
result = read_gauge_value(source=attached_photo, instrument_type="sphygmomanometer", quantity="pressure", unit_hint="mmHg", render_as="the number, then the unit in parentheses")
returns 36 (mmHg)
